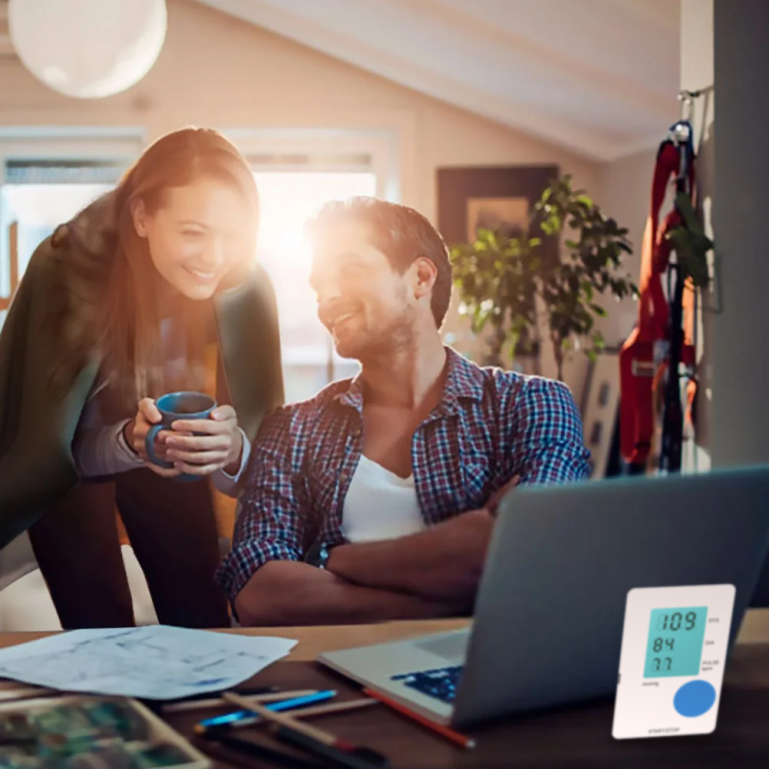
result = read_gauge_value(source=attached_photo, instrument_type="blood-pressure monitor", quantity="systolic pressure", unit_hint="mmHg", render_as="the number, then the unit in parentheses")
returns 109 (mmHg)
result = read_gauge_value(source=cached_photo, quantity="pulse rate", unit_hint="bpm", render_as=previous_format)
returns 77 (bpm)
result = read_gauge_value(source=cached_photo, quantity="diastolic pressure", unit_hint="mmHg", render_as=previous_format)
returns 84 (mmHg)
